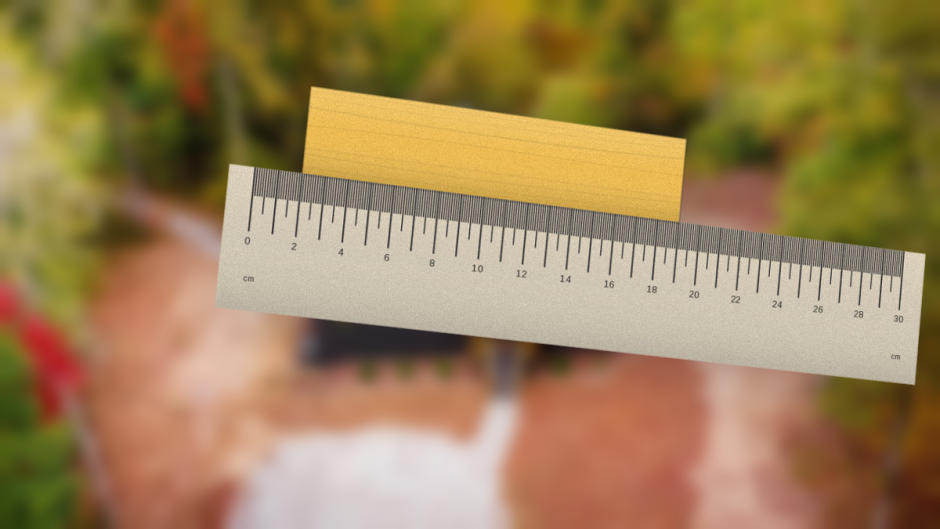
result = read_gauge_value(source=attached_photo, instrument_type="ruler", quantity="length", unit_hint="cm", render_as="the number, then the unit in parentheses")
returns 17 (cm)
